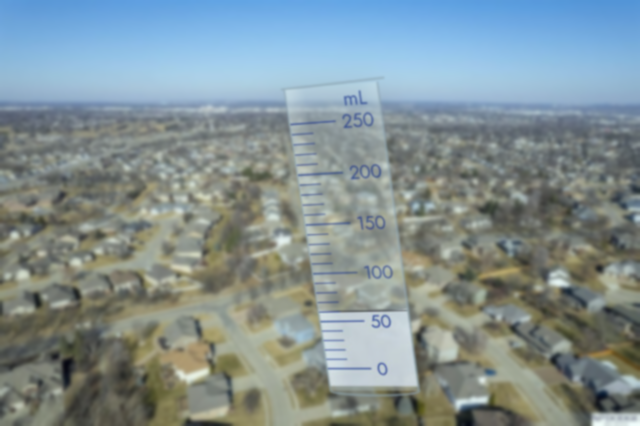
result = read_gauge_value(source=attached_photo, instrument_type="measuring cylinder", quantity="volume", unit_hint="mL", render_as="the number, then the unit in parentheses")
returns 60 (mL)
